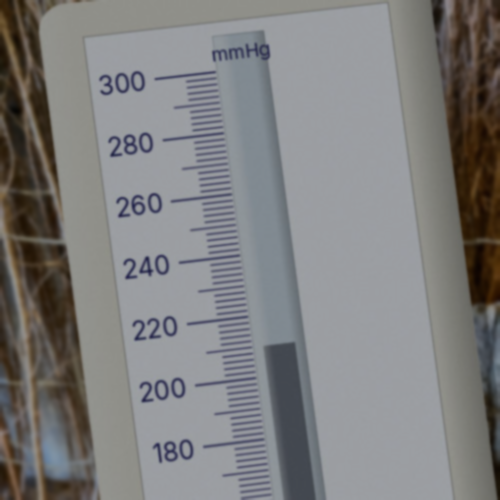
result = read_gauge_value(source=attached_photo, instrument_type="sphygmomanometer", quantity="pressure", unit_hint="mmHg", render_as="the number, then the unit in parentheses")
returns 210 (mmHg)
